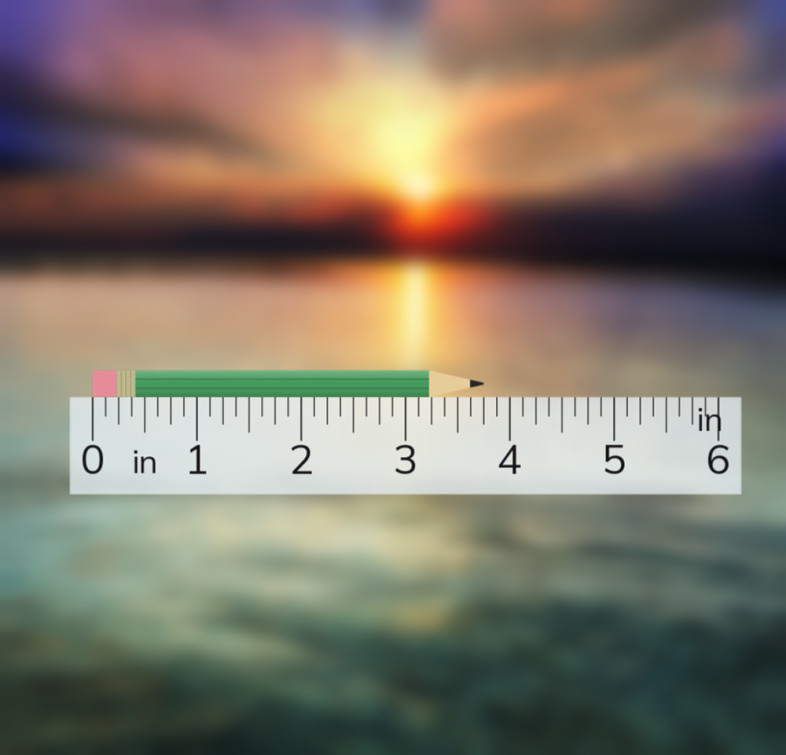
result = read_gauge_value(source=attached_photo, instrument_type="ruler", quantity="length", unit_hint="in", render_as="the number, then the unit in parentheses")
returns 3.75 (in)
